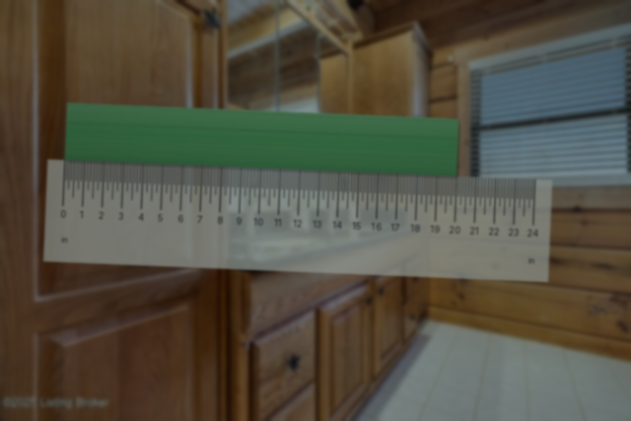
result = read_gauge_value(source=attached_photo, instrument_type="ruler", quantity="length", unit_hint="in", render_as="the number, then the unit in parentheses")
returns 20 (in)
